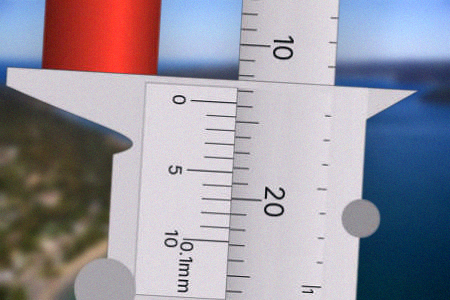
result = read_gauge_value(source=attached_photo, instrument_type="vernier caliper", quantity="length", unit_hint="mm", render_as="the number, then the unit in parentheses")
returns 13.8 (mm)
